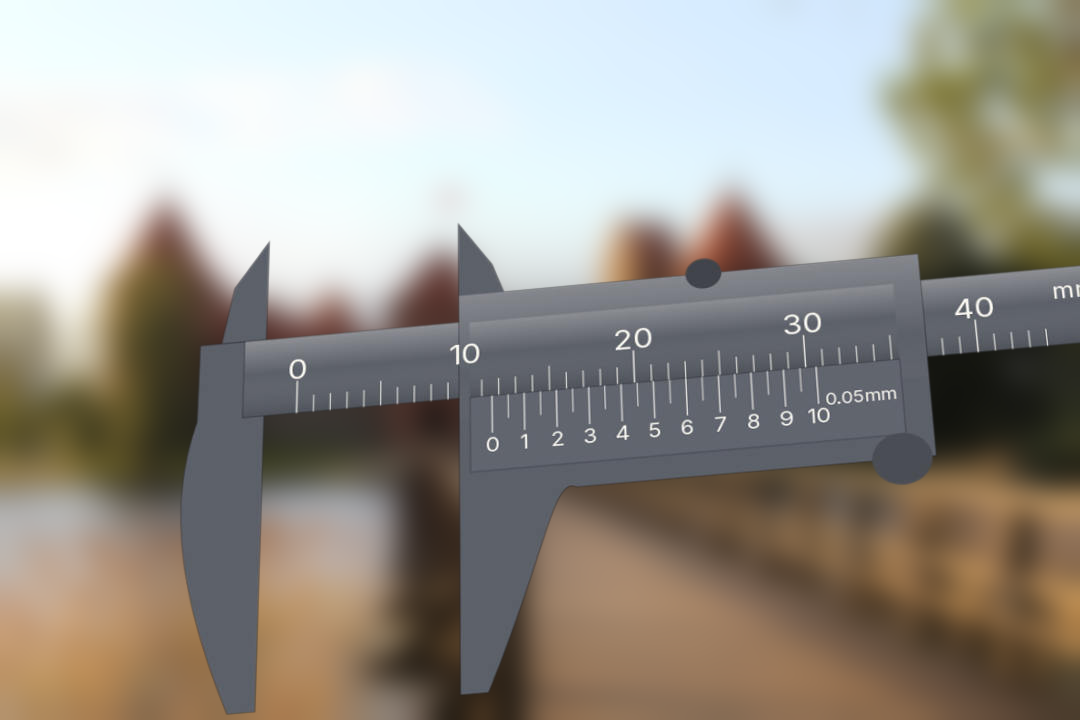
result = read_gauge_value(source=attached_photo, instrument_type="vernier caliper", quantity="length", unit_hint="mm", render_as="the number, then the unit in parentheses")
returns 11.6 (mm)
